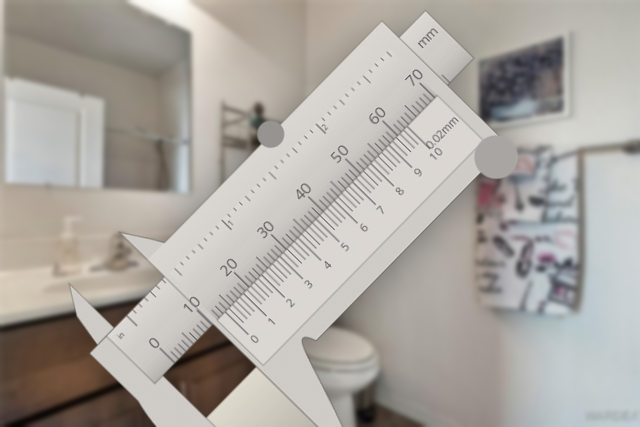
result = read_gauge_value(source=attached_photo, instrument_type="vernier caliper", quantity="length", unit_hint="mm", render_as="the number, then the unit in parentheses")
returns 13.5 (mm)
